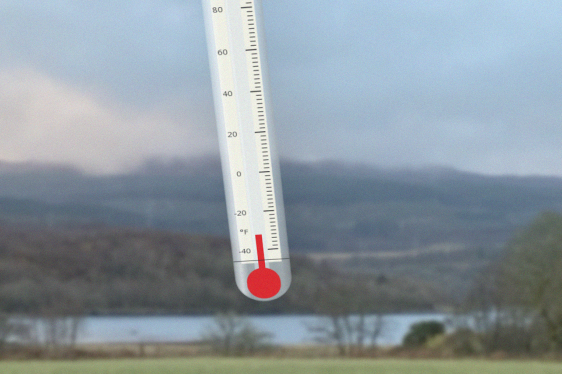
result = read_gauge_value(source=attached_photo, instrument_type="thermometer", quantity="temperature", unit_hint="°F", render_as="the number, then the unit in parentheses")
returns -32 (°F)
